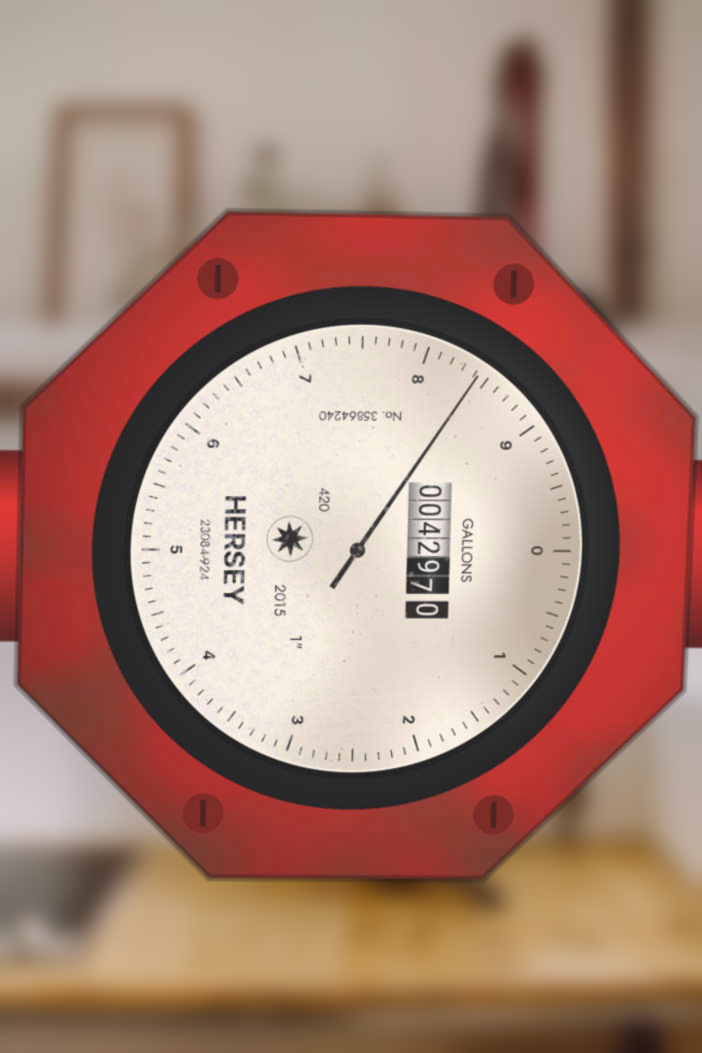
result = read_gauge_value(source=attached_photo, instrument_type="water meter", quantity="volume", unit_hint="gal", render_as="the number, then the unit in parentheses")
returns 42968.4 (gal)
